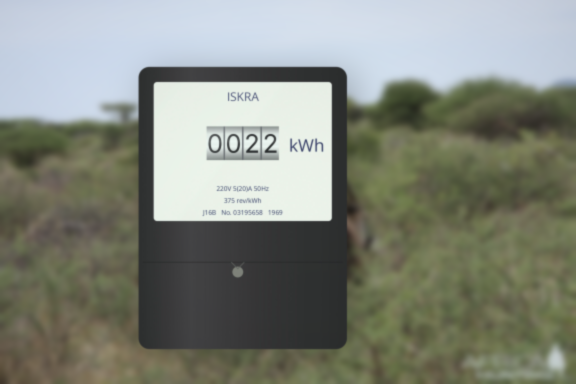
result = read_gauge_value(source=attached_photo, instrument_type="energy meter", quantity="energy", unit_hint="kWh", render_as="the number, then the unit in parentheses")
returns 22 (kWh)
